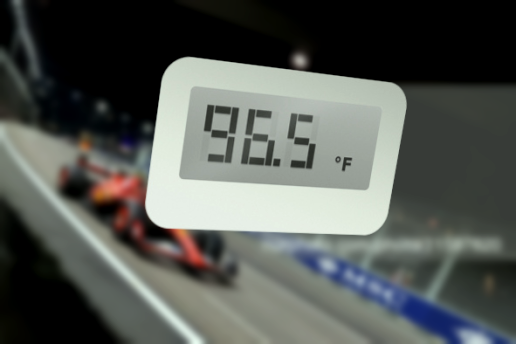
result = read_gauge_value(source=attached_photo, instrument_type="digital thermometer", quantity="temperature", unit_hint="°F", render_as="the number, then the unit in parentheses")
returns 96.5 (°F)
